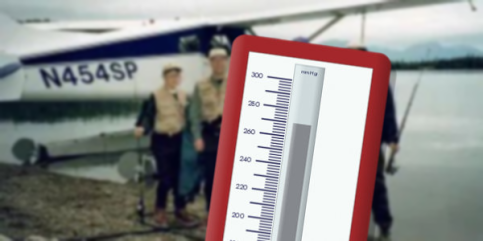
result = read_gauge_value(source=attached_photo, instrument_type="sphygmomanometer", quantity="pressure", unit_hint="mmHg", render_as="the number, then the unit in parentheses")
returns 270 (mmHg)
